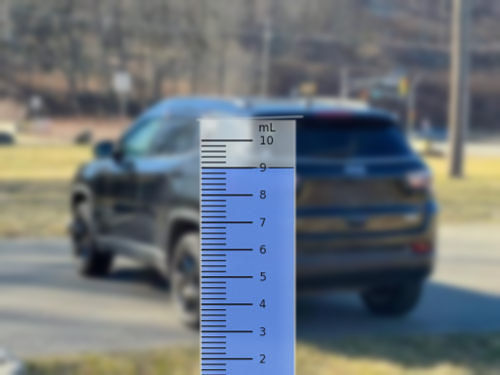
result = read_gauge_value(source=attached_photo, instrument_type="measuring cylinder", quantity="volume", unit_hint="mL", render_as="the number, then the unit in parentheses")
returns 9 (mL)
